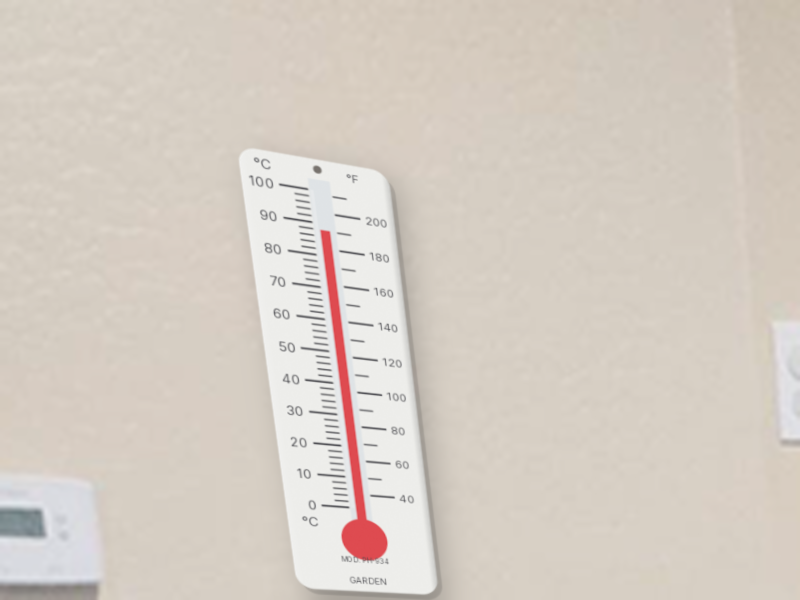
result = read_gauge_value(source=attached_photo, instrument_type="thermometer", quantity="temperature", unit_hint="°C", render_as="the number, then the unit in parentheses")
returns 88 (°C)
